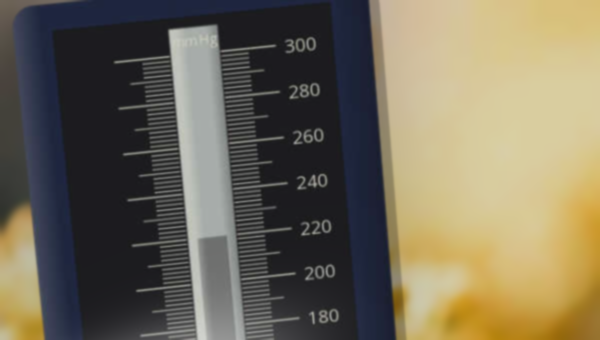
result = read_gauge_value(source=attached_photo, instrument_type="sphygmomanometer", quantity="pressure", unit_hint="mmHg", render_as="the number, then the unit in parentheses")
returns 220 (mmHg)
